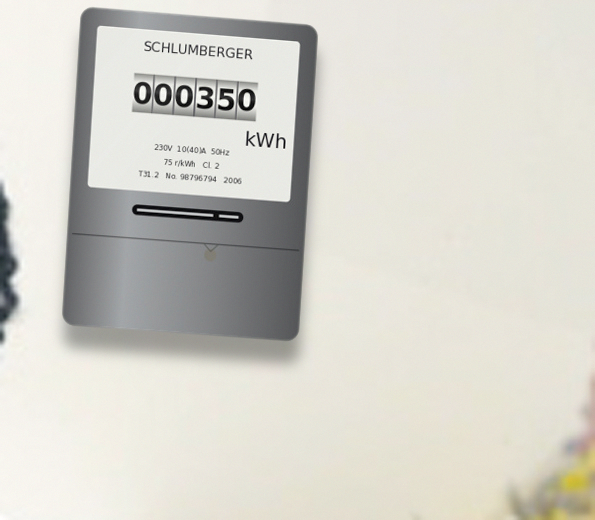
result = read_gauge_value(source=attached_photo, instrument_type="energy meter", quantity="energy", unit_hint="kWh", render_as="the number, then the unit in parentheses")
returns 350 (kWh)
